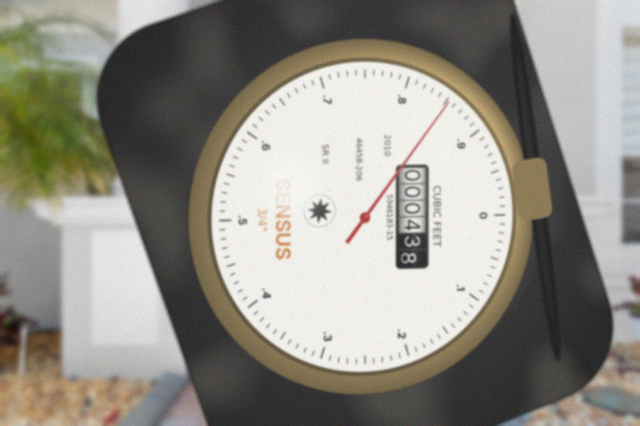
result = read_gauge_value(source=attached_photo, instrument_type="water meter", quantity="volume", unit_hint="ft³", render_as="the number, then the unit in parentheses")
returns 437.85 (ft³)
